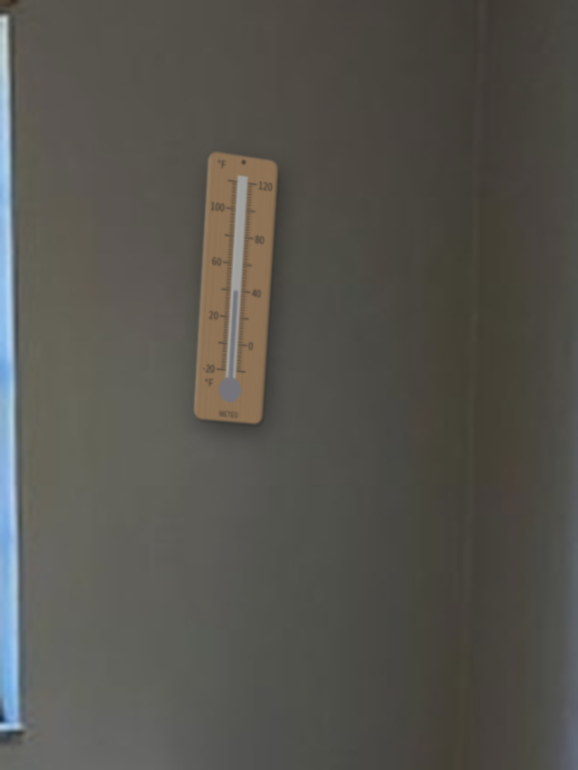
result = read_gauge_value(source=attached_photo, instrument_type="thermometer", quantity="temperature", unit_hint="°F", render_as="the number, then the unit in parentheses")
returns 40 (°F)
